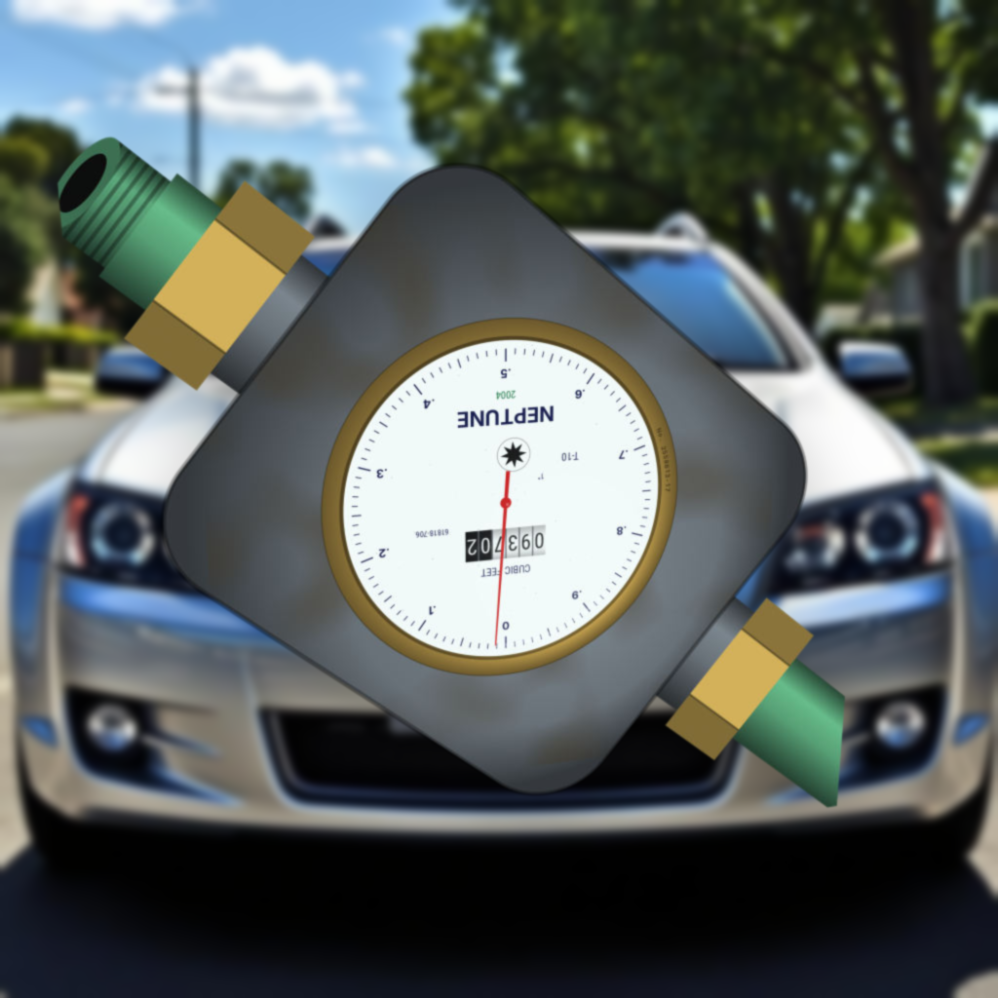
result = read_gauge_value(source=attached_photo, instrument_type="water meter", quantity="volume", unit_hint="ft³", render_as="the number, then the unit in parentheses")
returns 93702.01 (ft³)
